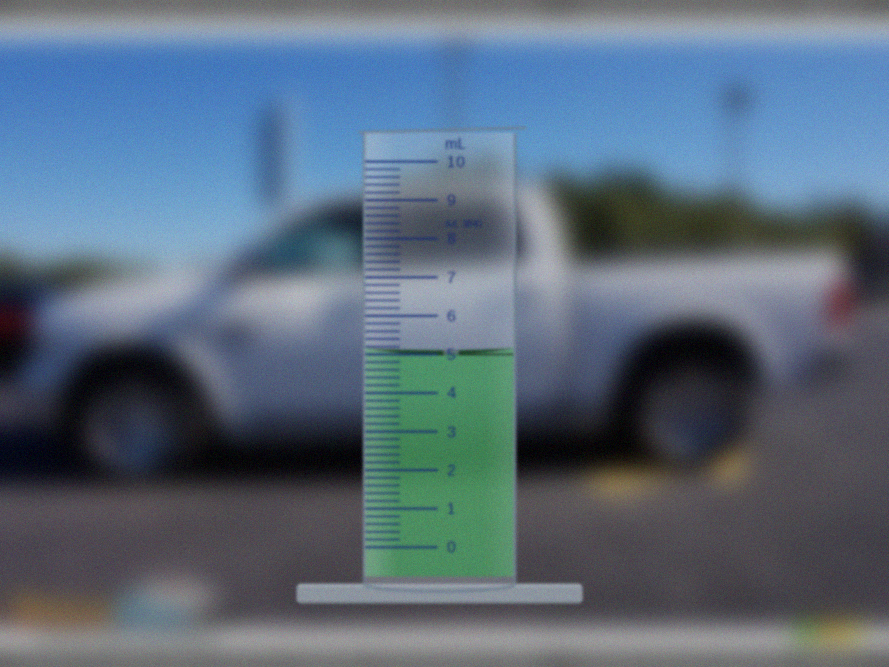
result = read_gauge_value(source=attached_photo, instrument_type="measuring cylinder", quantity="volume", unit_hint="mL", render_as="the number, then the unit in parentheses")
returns 5 (mL)
